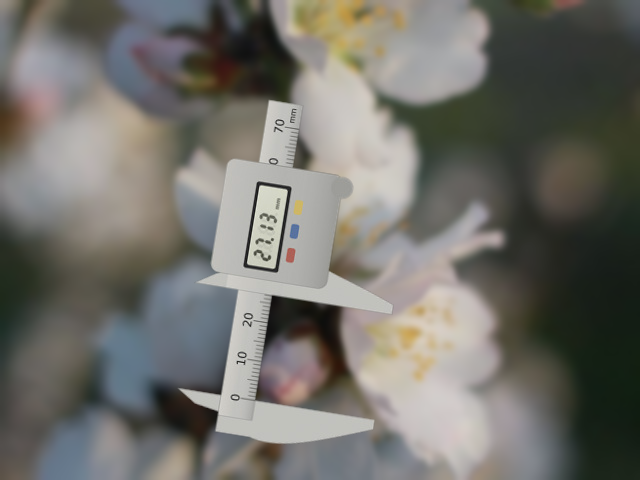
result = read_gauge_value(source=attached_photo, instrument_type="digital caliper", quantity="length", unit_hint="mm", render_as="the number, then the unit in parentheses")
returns 27.13 (mm)
